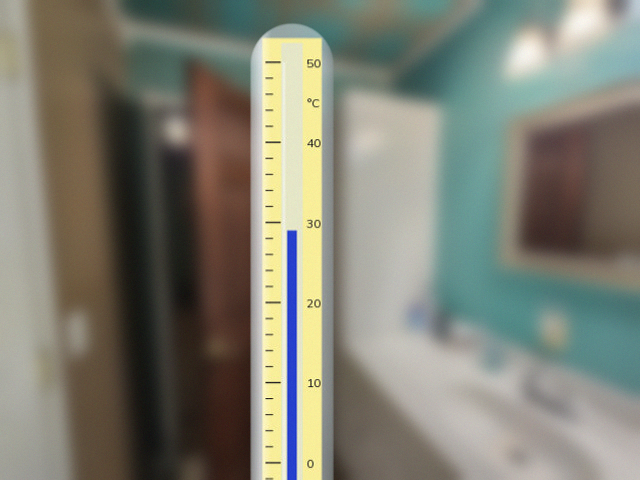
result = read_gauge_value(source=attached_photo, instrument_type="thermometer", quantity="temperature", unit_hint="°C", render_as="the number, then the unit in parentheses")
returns 29 (°C)
